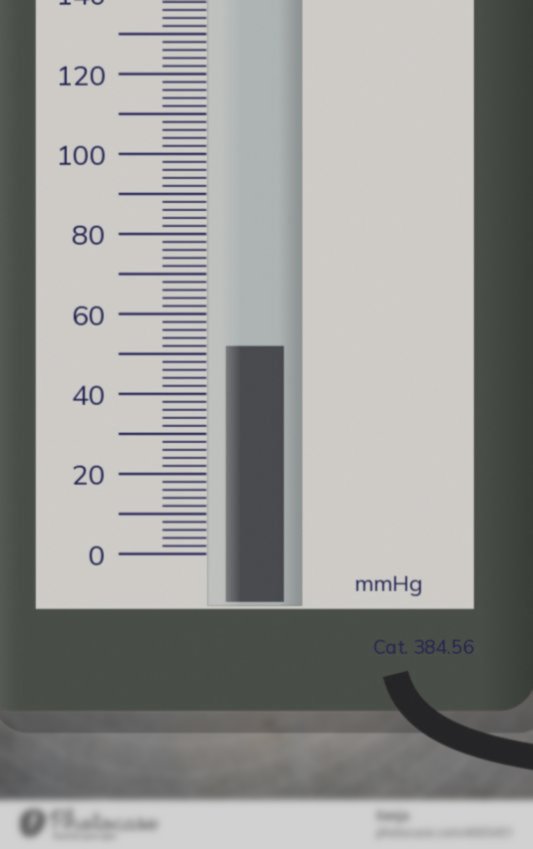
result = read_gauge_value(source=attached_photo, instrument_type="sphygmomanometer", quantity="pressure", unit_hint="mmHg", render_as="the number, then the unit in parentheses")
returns 52 (mmHg)
